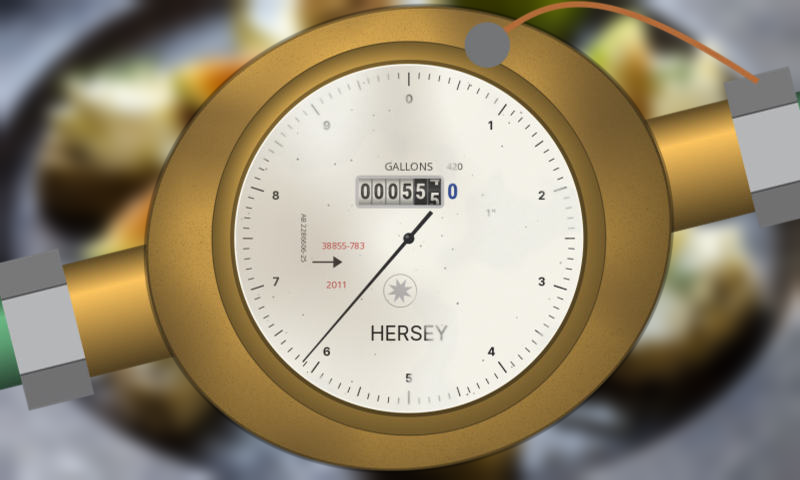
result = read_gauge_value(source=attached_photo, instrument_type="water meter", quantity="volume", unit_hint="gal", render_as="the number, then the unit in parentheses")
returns 5546.1 (gal)
